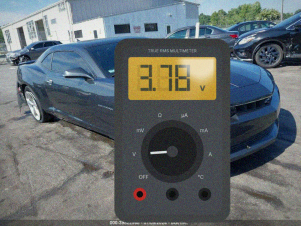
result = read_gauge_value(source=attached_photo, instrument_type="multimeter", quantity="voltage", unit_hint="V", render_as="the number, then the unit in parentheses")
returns 3.78 (V)
